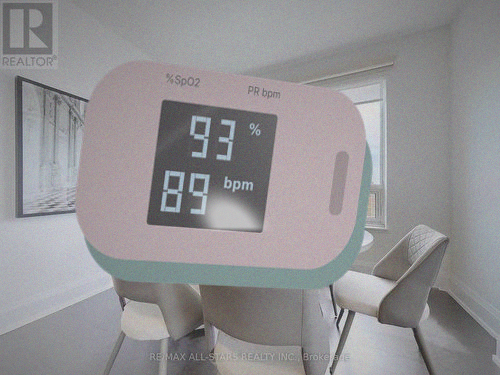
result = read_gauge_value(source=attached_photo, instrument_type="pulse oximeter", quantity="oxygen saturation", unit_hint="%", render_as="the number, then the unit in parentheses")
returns 93 (%)
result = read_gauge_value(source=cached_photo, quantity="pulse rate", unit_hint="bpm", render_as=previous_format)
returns 89 (bpm)
